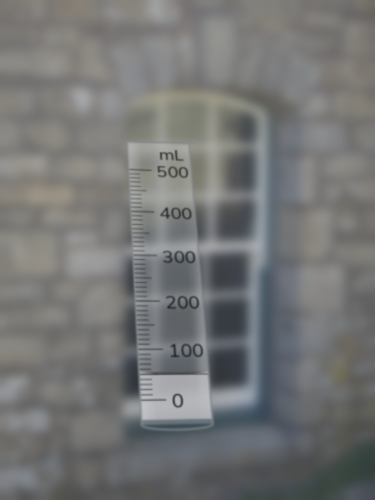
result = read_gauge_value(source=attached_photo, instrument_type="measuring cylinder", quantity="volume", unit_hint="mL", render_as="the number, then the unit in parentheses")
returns 50 (mL)
